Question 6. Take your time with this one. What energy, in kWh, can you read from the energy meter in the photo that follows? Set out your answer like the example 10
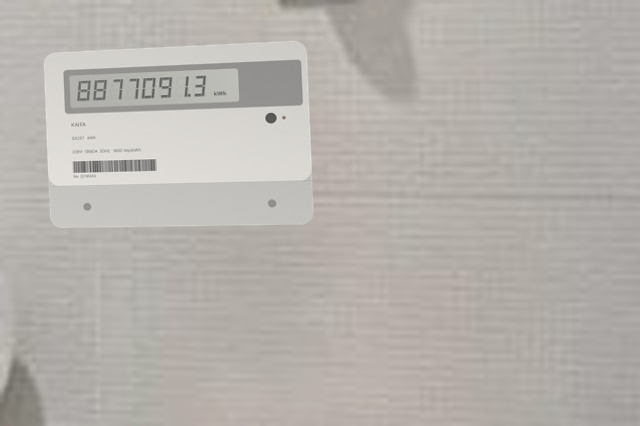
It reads 8877091.3
